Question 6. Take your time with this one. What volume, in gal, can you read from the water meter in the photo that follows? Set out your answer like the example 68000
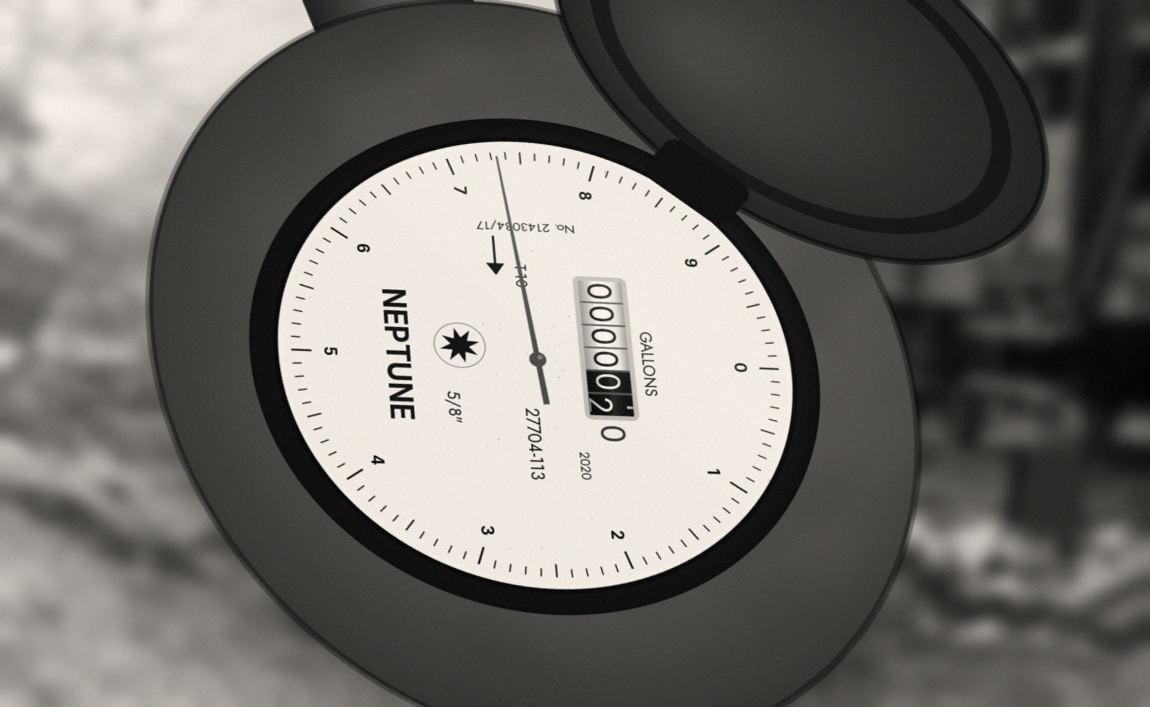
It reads 17.3
